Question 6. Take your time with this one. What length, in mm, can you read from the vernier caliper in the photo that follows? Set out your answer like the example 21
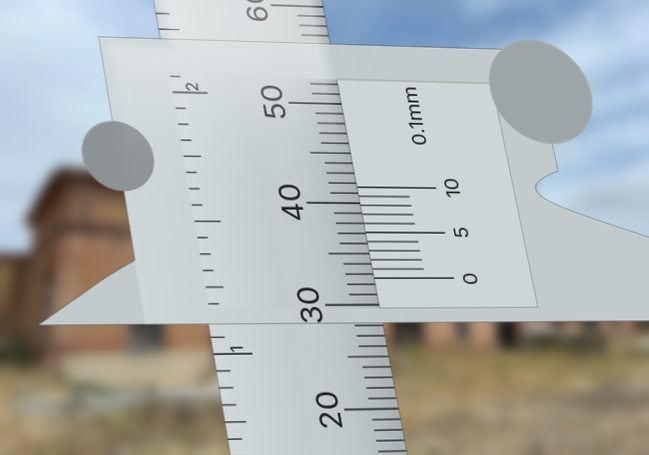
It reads 32.6
